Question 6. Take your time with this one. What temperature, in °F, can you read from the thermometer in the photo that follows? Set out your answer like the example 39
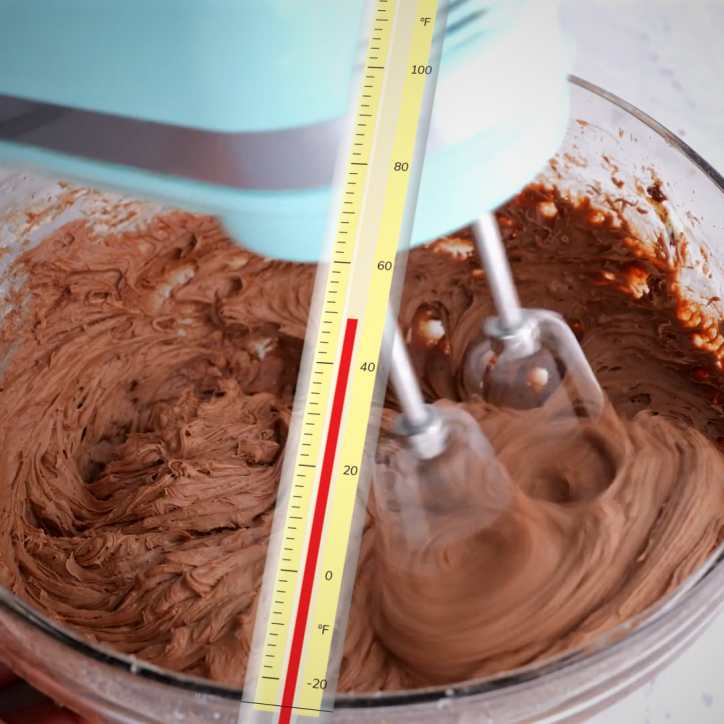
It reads 49
